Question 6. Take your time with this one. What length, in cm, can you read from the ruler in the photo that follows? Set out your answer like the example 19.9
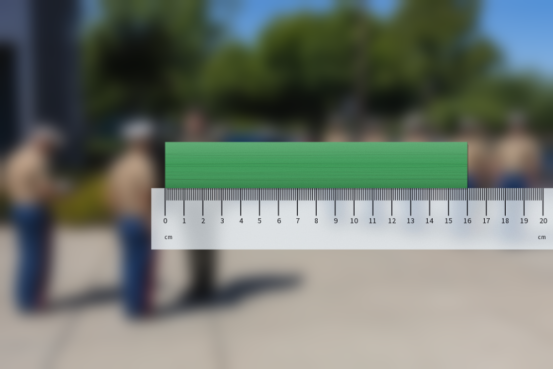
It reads 16
